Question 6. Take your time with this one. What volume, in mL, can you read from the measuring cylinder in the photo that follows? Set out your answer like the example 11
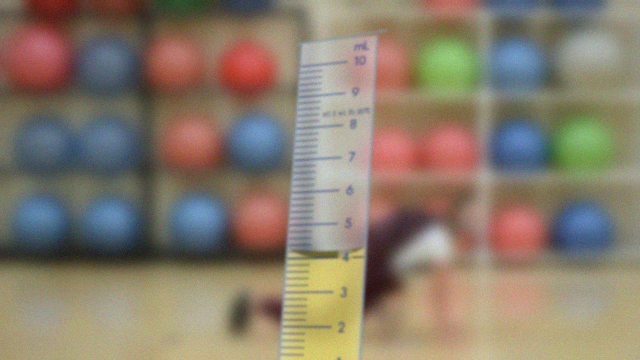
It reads 4
